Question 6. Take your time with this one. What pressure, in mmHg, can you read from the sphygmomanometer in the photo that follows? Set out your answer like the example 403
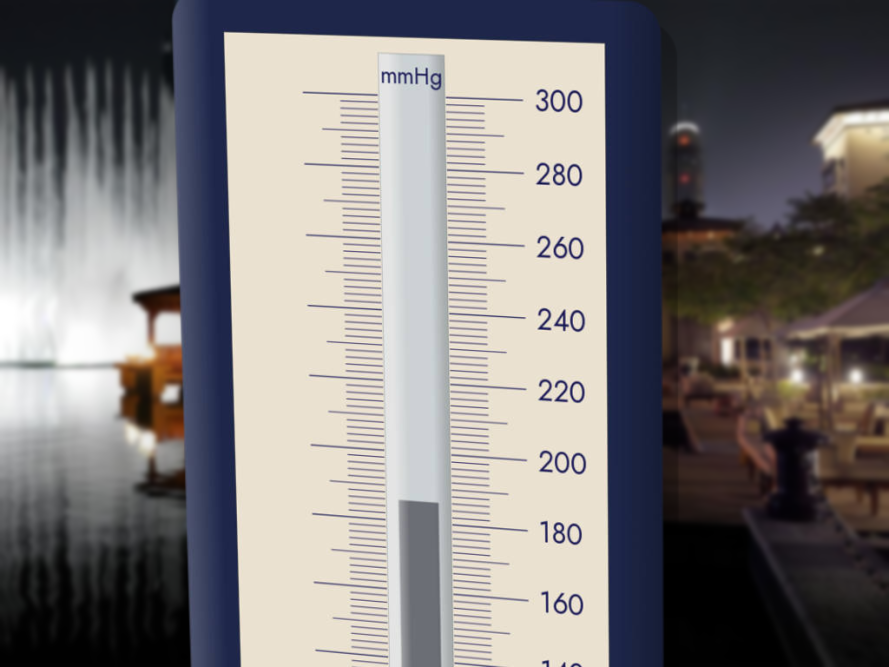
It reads 186
